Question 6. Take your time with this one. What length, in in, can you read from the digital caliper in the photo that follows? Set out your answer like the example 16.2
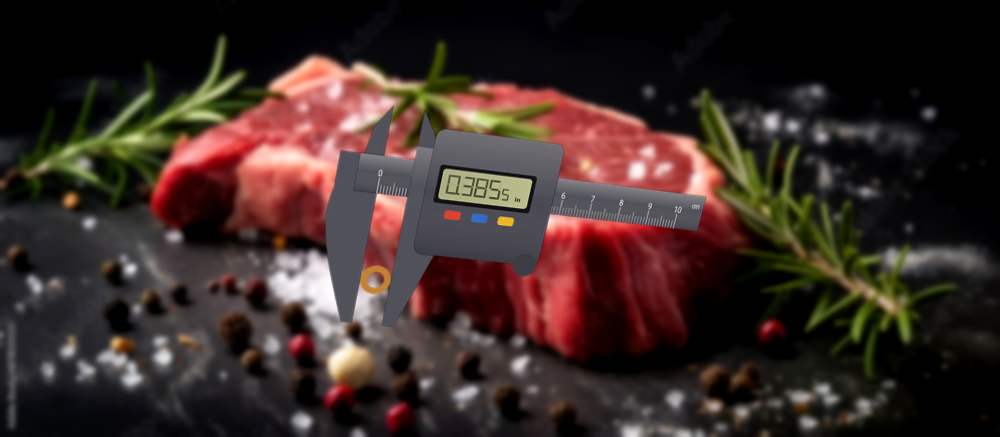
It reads 0.3855
